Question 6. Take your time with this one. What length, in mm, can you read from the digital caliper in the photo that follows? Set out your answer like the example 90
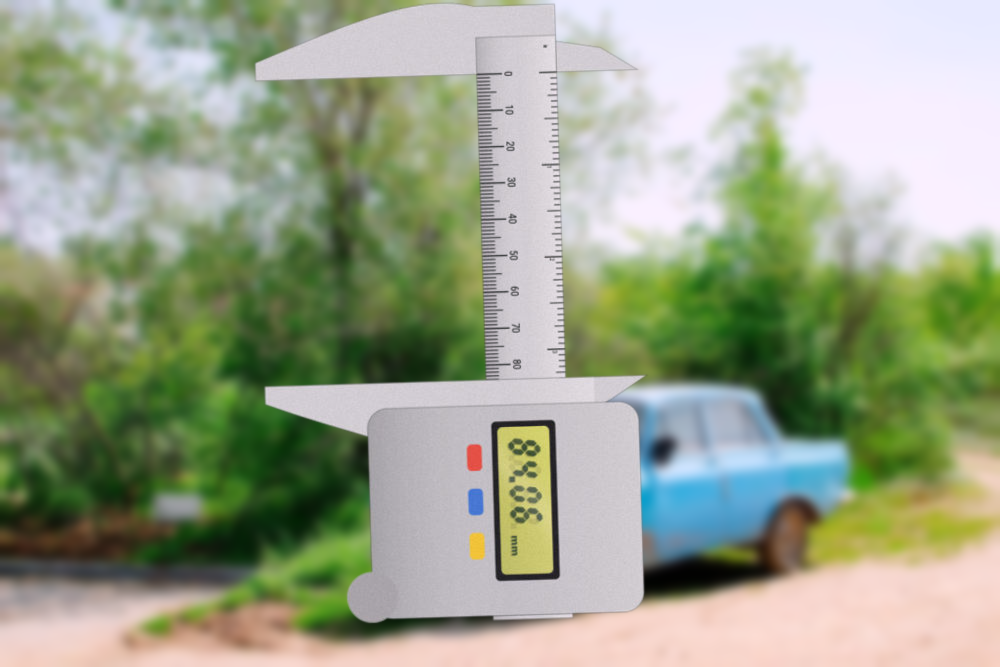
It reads 84.06
